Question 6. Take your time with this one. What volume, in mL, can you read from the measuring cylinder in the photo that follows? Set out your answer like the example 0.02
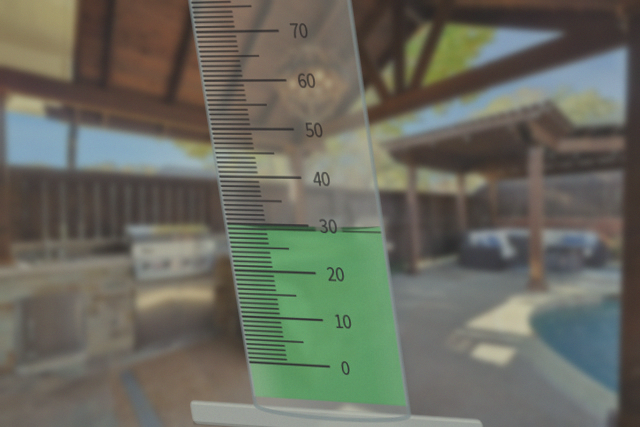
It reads 29
